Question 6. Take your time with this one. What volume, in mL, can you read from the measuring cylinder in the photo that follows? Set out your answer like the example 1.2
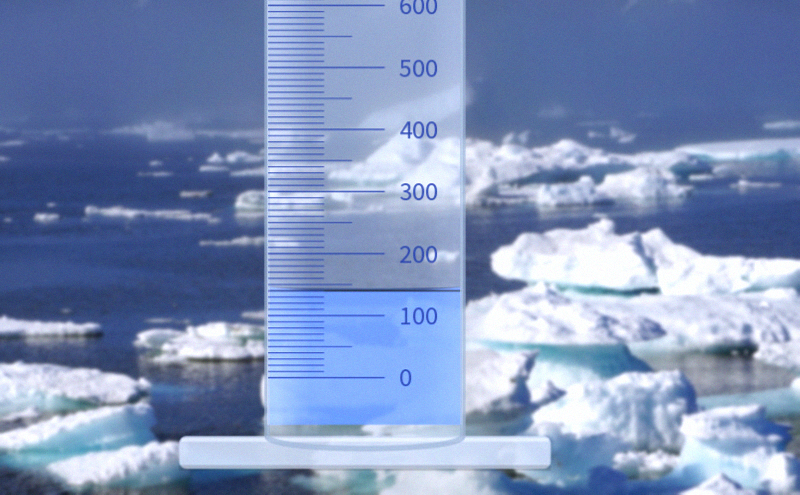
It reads 140
